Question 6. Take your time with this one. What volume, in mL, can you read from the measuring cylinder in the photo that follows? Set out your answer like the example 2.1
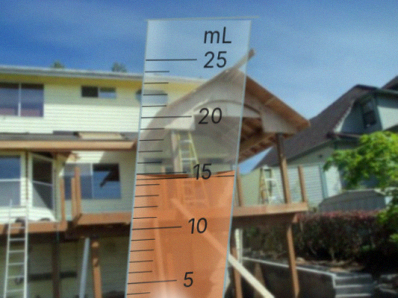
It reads 14.5
